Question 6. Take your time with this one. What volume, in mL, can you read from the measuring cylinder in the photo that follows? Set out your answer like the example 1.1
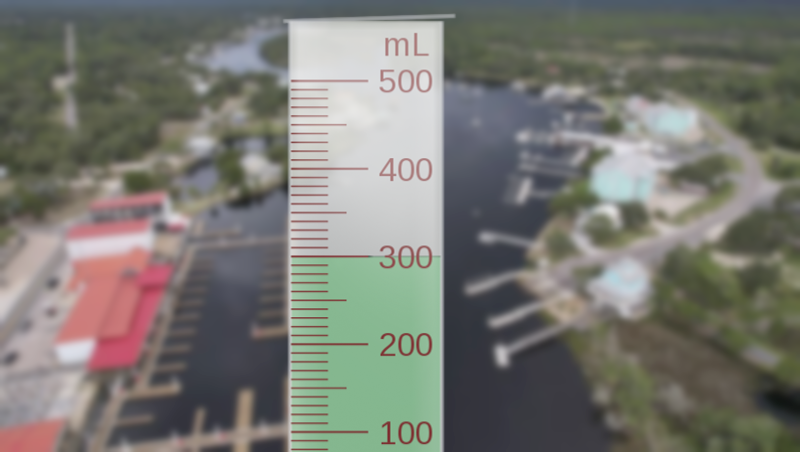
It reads 300
